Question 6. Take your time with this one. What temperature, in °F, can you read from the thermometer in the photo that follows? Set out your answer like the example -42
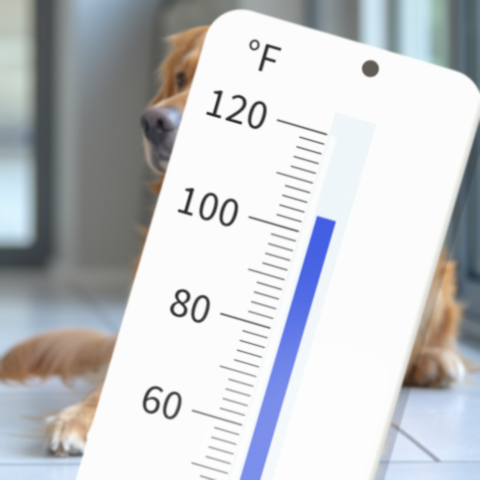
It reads 104
